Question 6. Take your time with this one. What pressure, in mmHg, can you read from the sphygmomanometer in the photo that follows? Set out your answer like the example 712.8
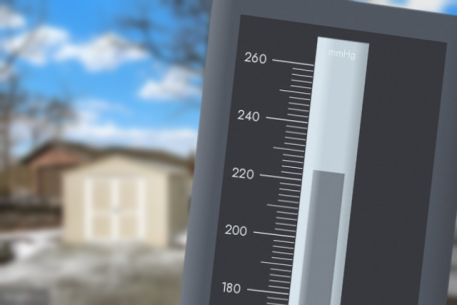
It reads 224
